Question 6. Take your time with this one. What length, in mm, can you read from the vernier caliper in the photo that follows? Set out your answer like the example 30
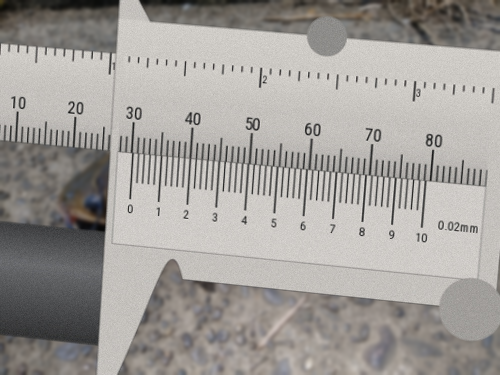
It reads 30.2
